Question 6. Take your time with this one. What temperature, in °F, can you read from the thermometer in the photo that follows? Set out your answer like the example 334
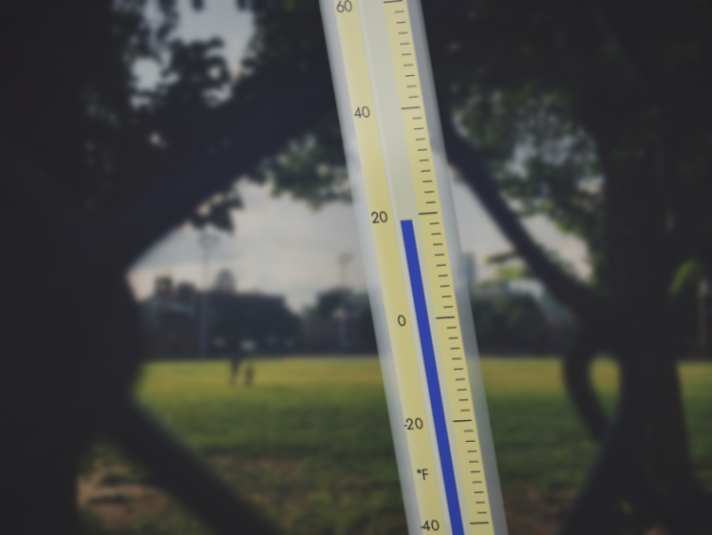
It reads 19
